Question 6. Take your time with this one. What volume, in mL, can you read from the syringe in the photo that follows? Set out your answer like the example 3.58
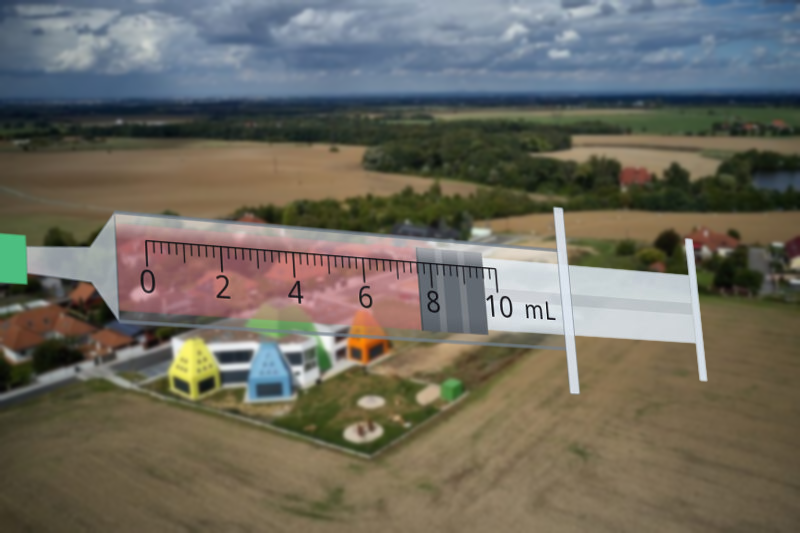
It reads 7.6
